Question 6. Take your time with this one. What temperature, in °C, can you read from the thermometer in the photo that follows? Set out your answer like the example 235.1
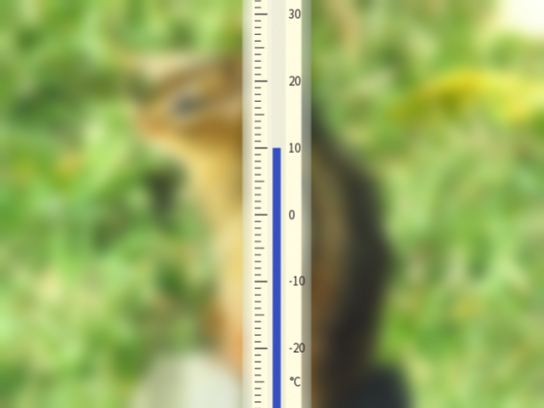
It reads 10
